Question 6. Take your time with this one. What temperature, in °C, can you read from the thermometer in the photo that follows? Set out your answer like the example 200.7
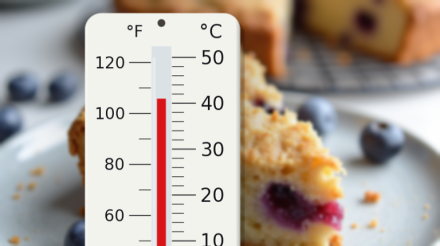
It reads 41
